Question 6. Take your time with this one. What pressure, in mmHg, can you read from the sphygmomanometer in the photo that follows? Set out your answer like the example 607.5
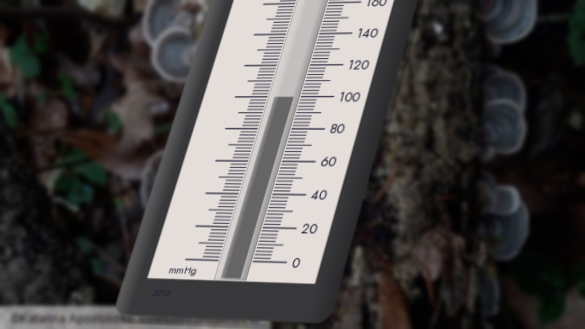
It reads 100
